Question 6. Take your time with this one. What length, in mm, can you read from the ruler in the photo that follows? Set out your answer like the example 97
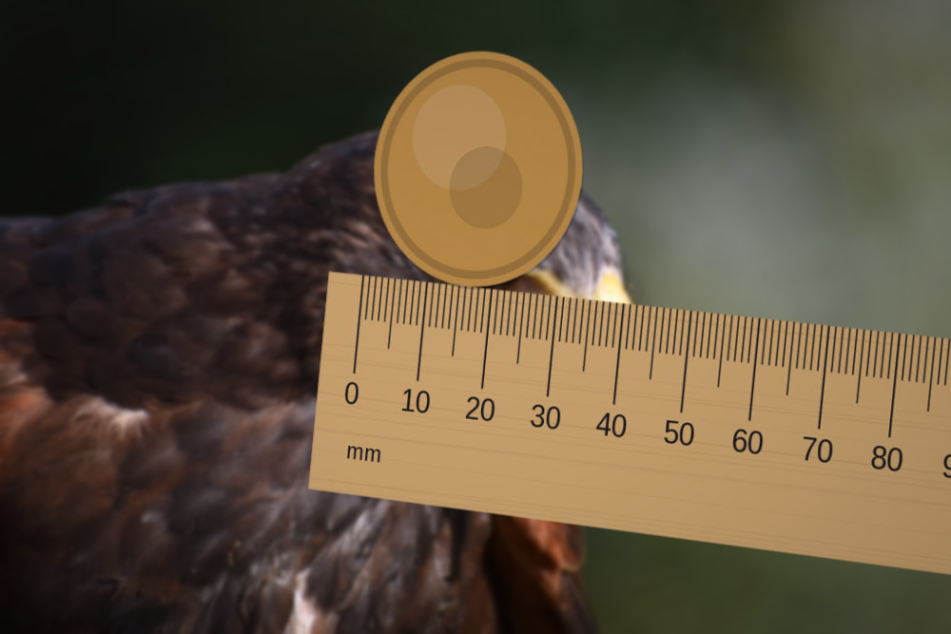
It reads 32
